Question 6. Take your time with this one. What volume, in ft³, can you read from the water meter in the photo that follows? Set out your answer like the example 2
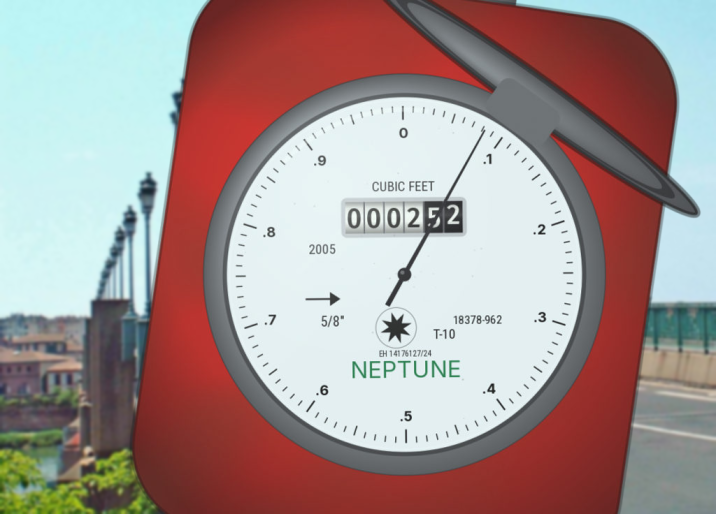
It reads 252.08
